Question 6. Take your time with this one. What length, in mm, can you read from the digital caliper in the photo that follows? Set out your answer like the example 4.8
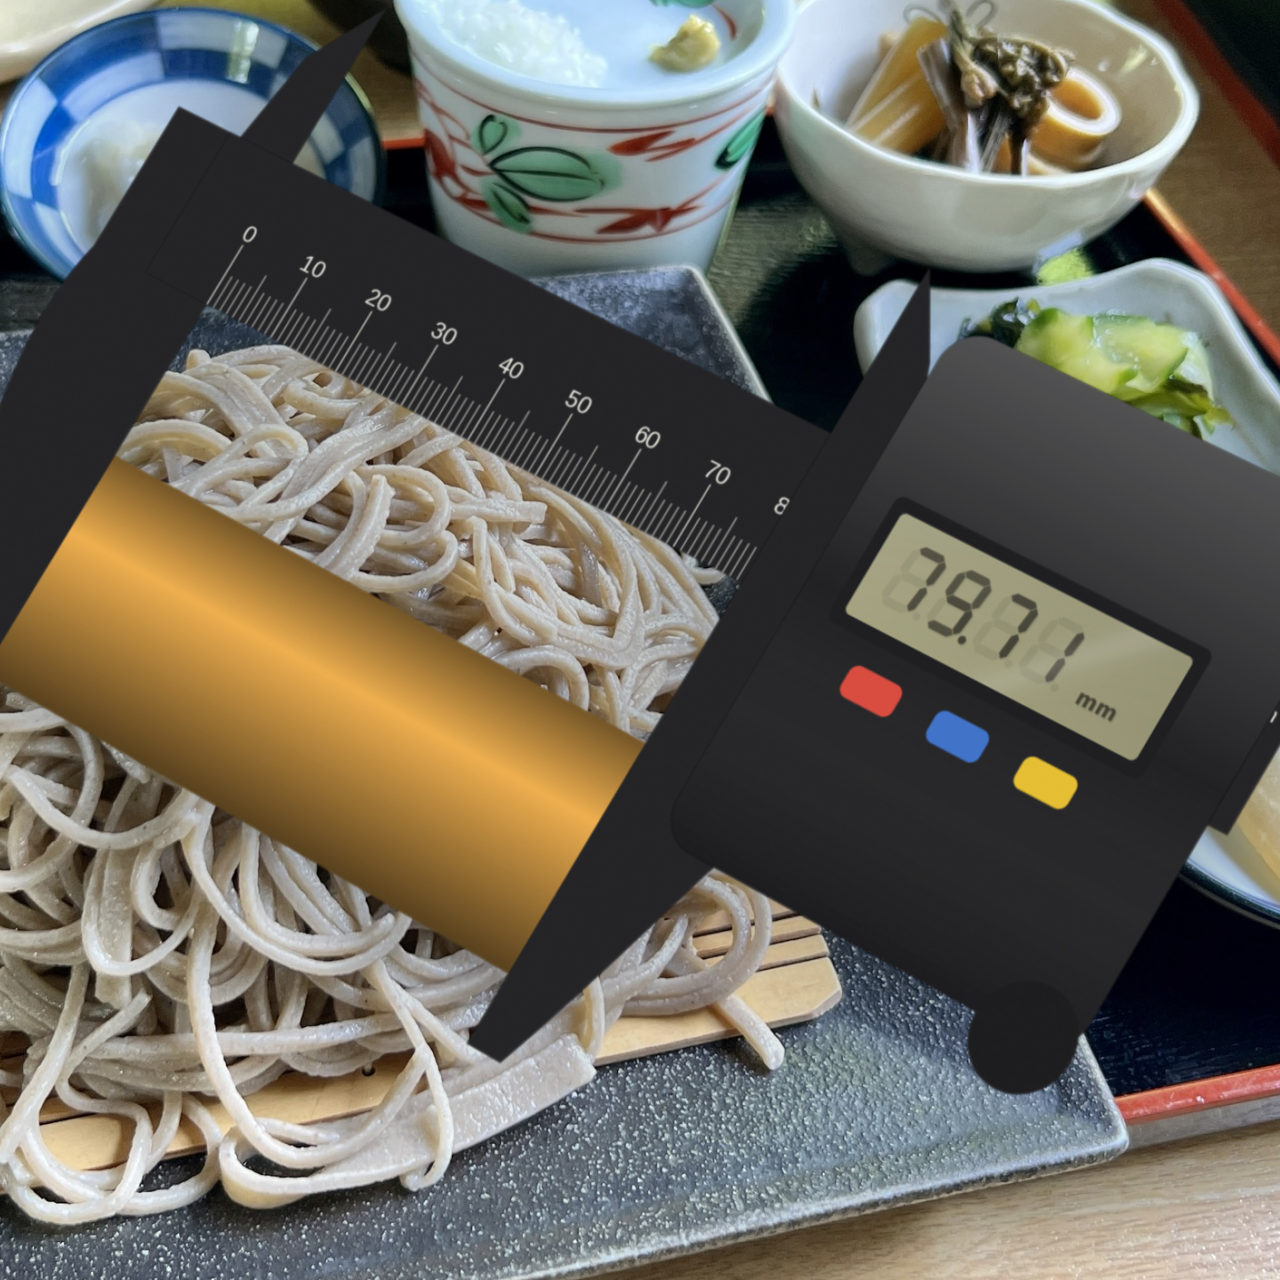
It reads 79.71
